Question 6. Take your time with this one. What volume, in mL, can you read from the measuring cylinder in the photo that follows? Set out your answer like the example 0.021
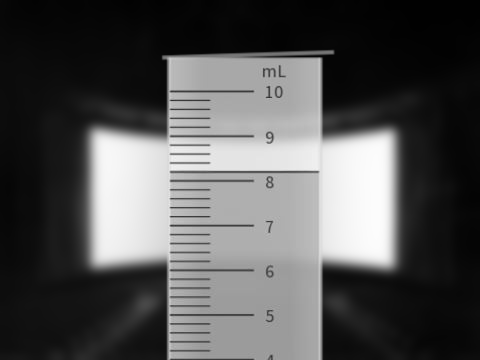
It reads 8.2
